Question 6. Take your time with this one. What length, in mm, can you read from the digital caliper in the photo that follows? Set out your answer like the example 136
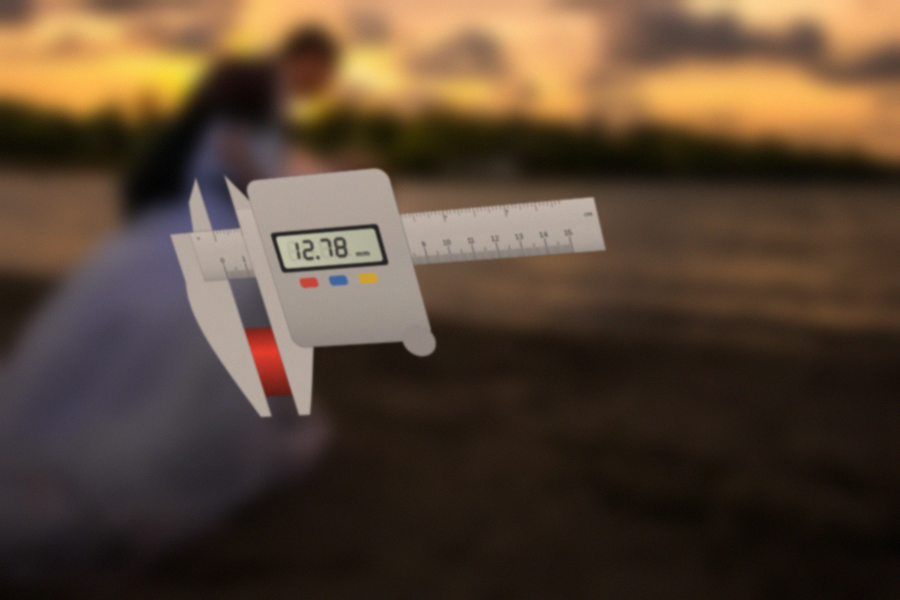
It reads 12.78
